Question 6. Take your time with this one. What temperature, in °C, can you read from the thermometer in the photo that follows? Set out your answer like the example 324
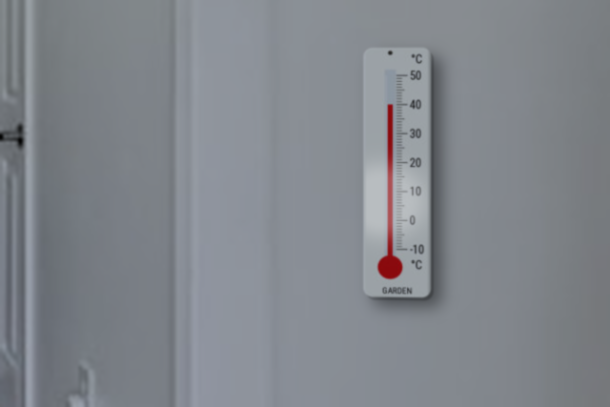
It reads 40
